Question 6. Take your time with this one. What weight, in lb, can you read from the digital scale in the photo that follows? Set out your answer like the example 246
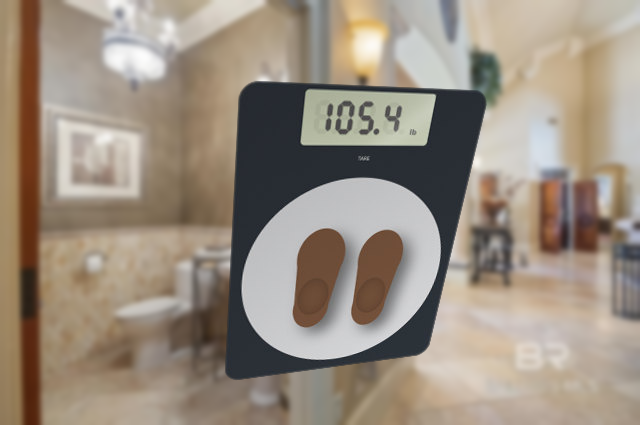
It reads 105.4
